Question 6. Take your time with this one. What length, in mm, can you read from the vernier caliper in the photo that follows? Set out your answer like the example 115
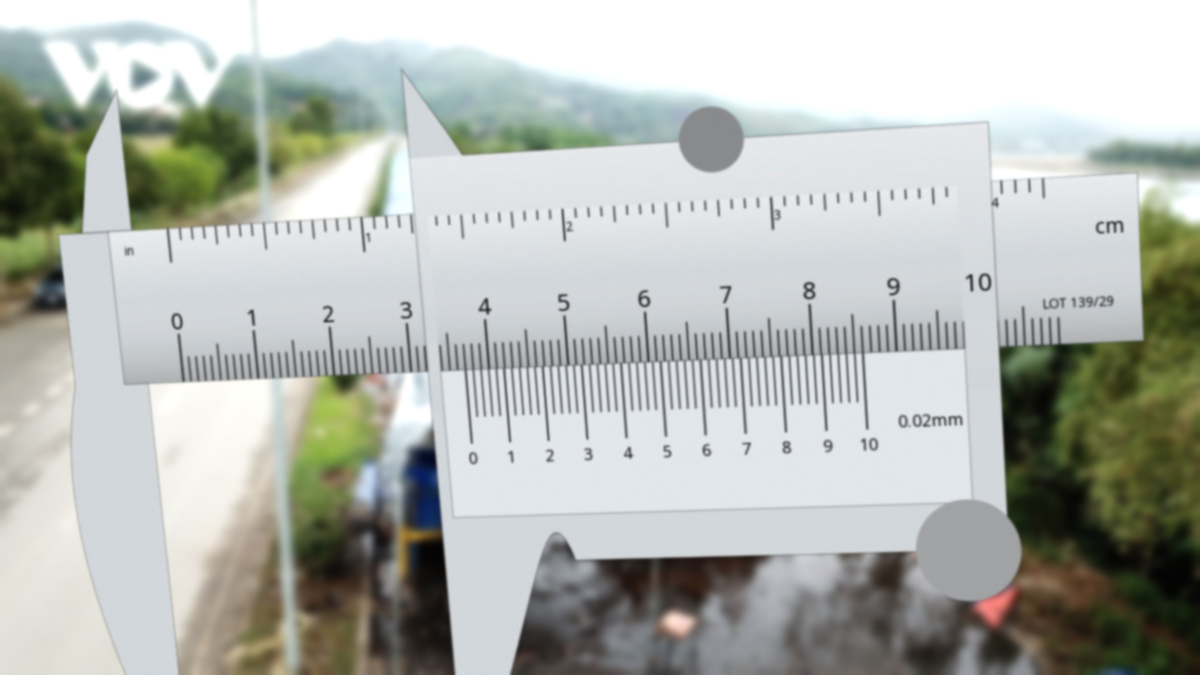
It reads 37.0
